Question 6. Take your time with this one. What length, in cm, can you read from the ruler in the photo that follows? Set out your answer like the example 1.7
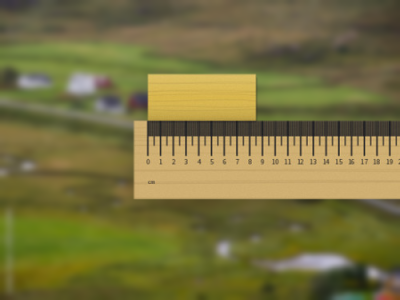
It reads 8.5
